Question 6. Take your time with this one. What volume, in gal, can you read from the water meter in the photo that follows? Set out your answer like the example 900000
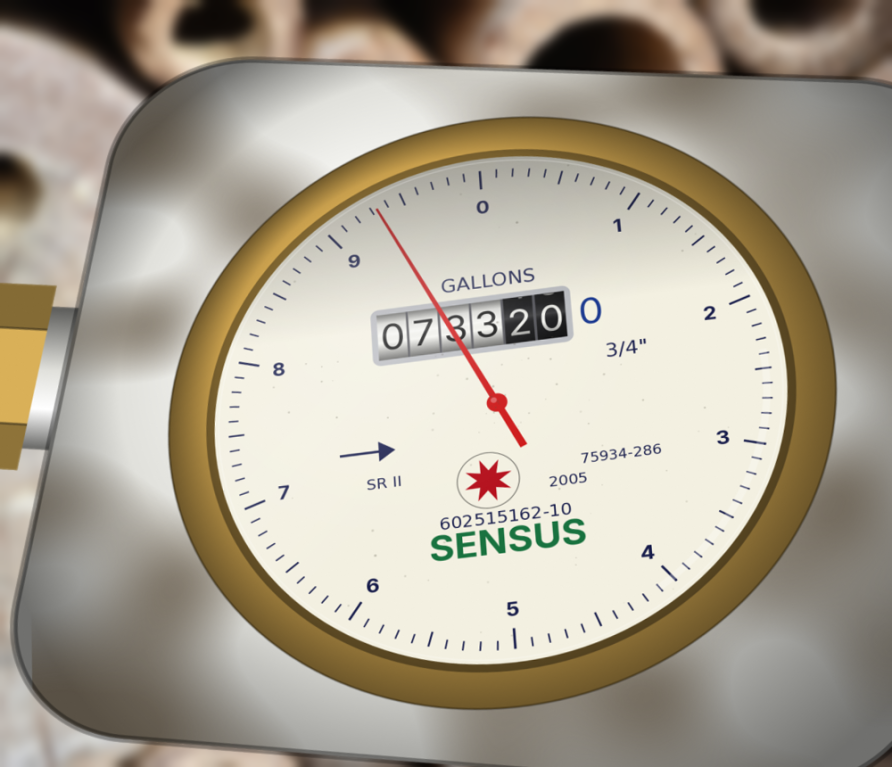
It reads 733199.3
